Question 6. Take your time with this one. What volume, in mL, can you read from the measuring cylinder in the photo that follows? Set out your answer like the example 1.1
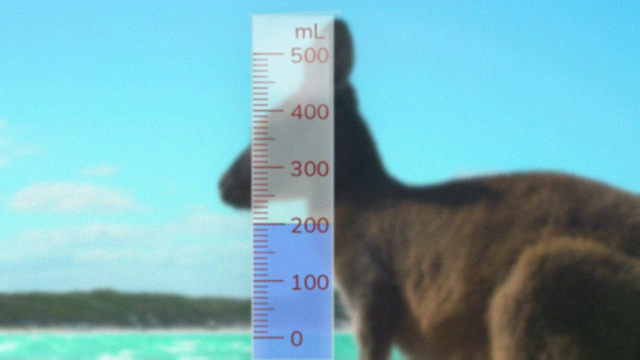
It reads 200
